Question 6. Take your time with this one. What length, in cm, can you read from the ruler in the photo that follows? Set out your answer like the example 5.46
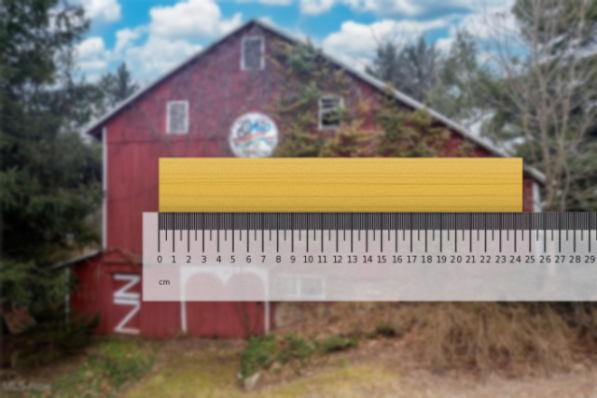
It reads 24.5
